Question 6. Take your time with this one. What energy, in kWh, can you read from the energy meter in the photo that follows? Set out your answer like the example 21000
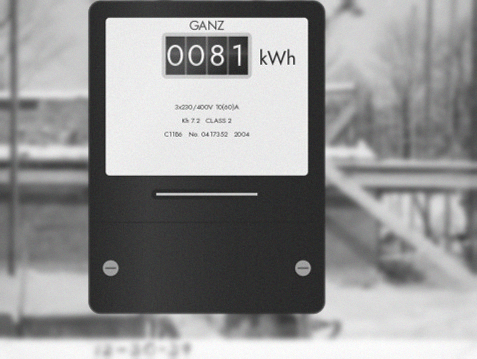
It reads 81
